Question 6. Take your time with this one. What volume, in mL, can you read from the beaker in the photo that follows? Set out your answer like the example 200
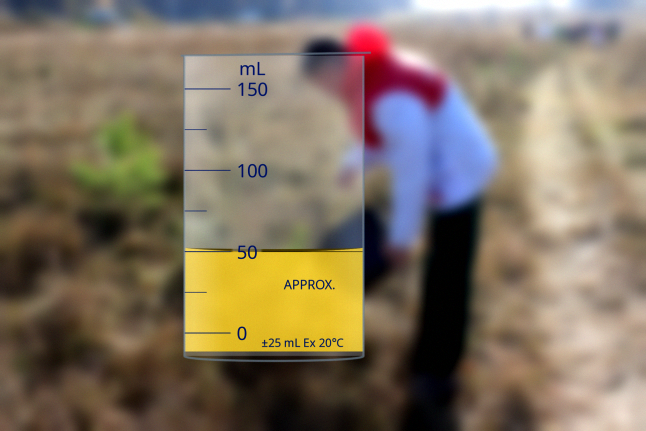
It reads 50
